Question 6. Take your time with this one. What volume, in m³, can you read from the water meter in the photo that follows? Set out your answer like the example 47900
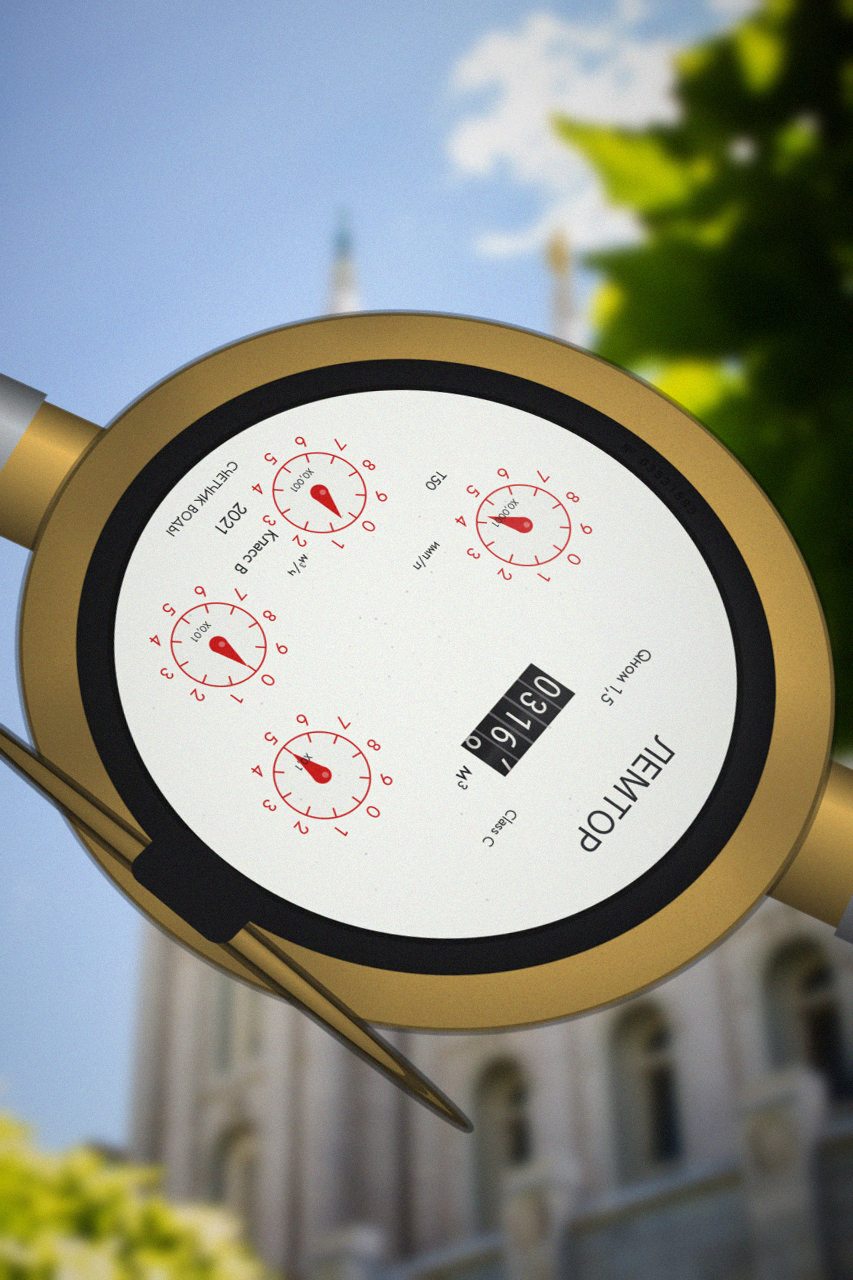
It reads 3167.5004
